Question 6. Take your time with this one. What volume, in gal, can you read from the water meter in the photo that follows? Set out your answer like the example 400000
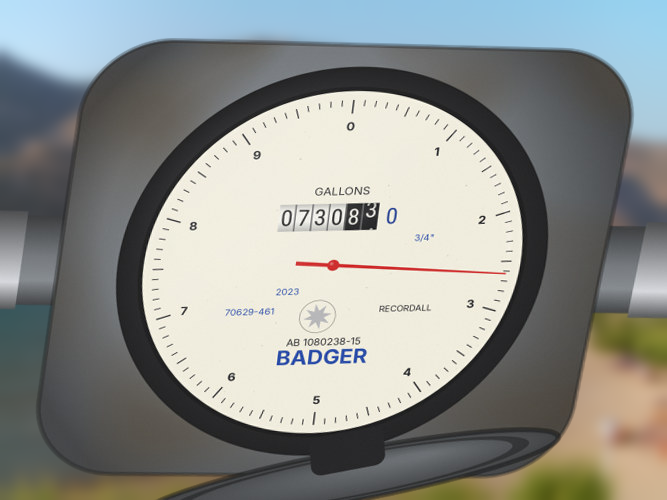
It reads 730832.6
